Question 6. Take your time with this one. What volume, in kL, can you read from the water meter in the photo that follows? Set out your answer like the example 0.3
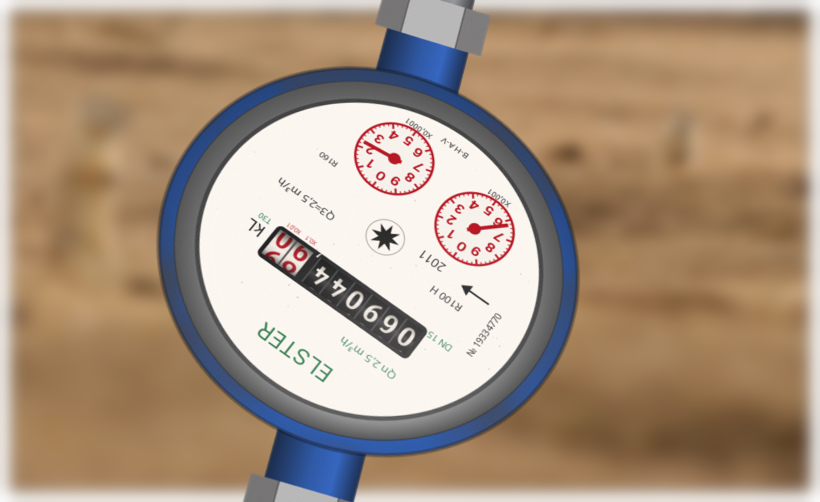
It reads 69044.8962
